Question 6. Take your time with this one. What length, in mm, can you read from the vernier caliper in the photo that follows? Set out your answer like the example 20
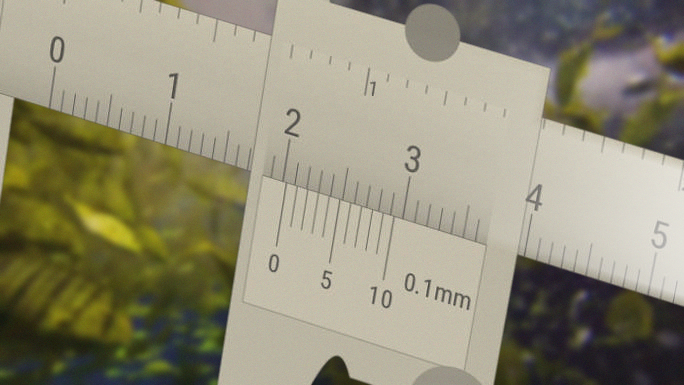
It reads 20.3
